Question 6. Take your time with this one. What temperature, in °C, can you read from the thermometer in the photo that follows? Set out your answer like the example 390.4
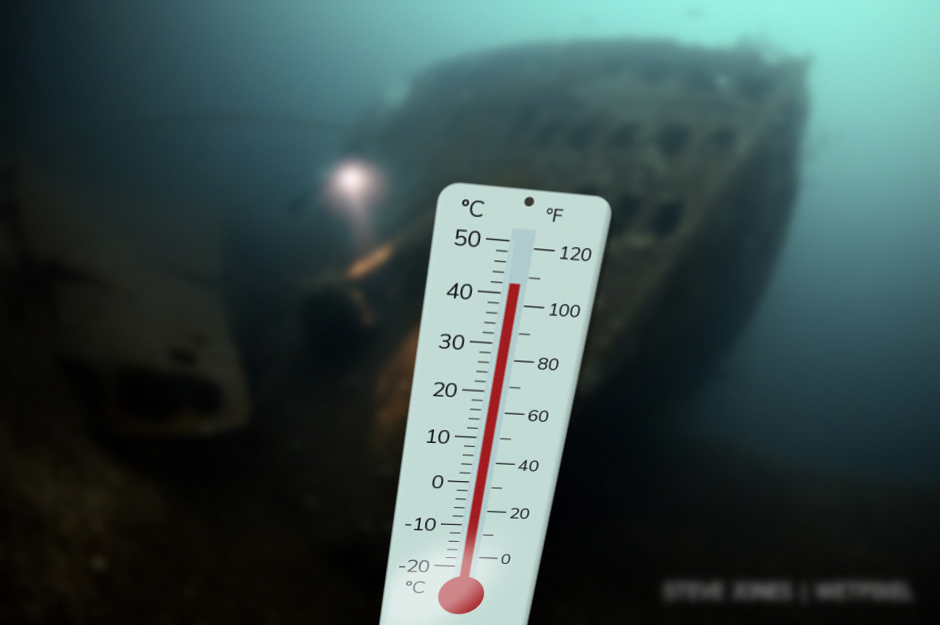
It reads 42
